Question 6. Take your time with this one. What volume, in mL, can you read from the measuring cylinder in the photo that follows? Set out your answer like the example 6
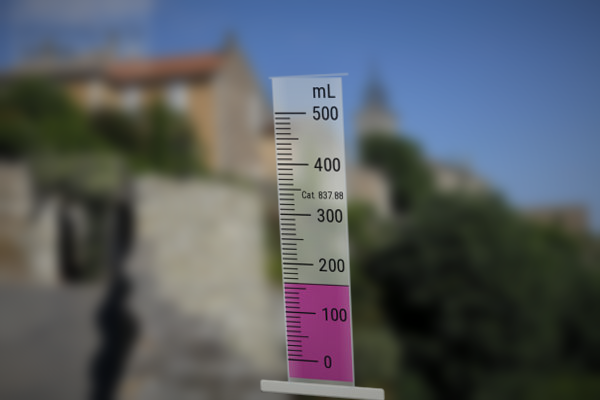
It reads 160
